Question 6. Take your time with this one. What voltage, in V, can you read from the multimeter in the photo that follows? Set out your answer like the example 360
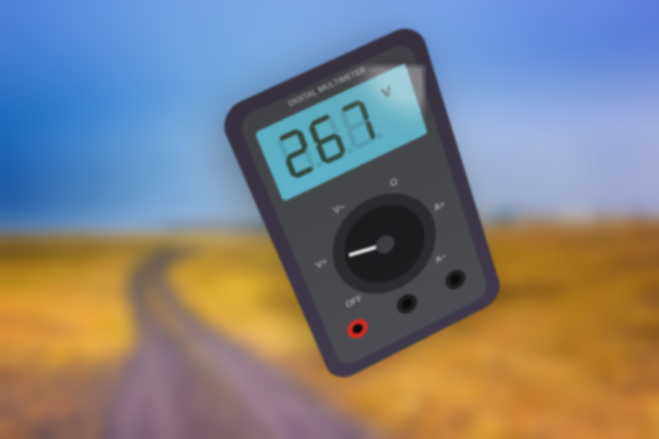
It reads 267
